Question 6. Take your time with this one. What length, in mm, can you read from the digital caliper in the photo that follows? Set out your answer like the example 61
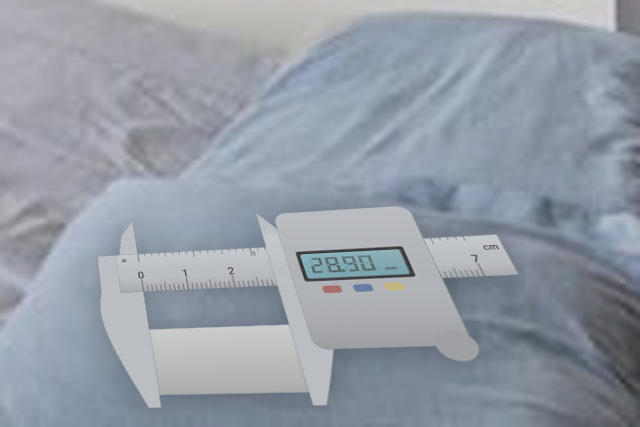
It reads 28.90
